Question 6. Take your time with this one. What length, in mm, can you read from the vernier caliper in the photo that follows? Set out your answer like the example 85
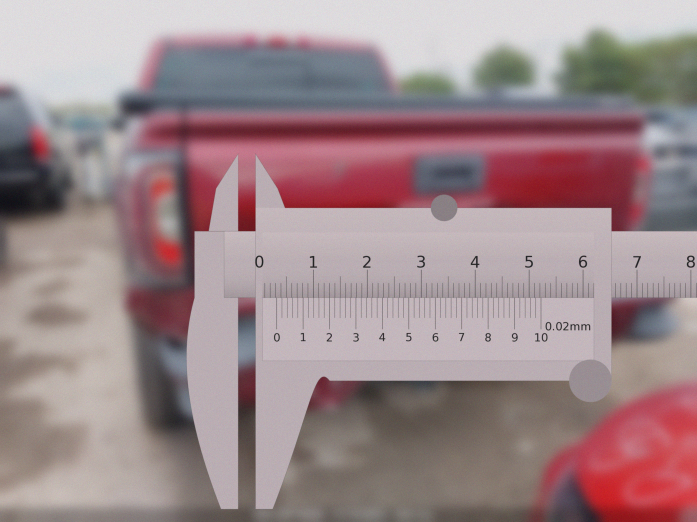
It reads 3.2
